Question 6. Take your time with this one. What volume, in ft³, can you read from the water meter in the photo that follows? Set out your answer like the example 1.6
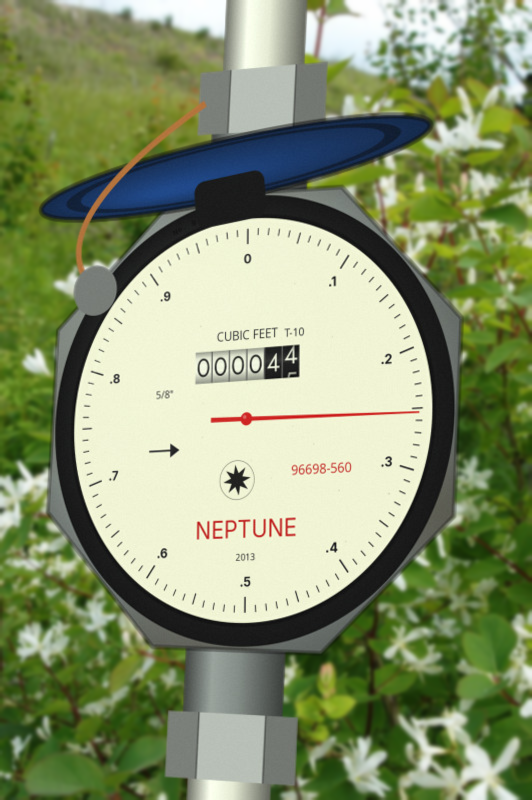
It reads 44.25
